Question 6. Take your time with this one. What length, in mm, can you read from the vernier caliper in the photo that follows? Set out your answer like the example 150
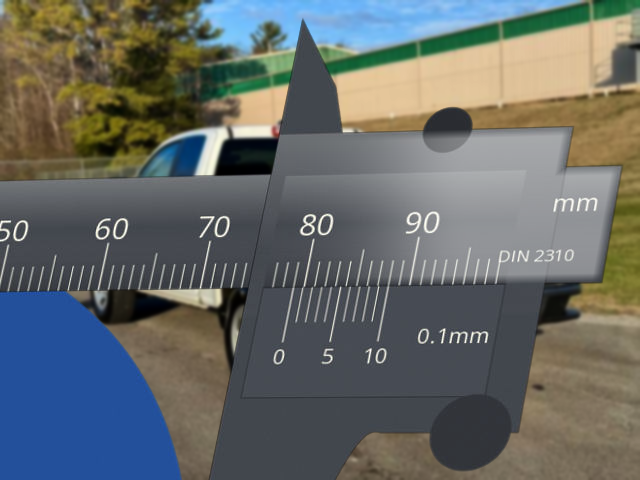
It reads 79.0
